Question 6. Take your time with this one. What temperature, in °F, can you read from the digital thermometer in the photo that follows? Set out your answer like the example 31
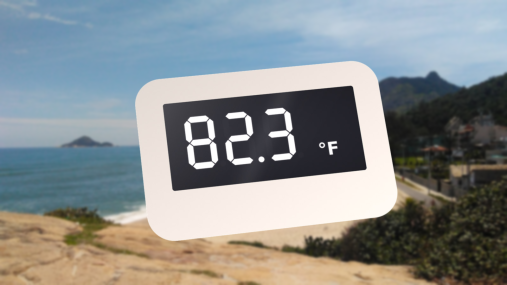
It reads 82.3
